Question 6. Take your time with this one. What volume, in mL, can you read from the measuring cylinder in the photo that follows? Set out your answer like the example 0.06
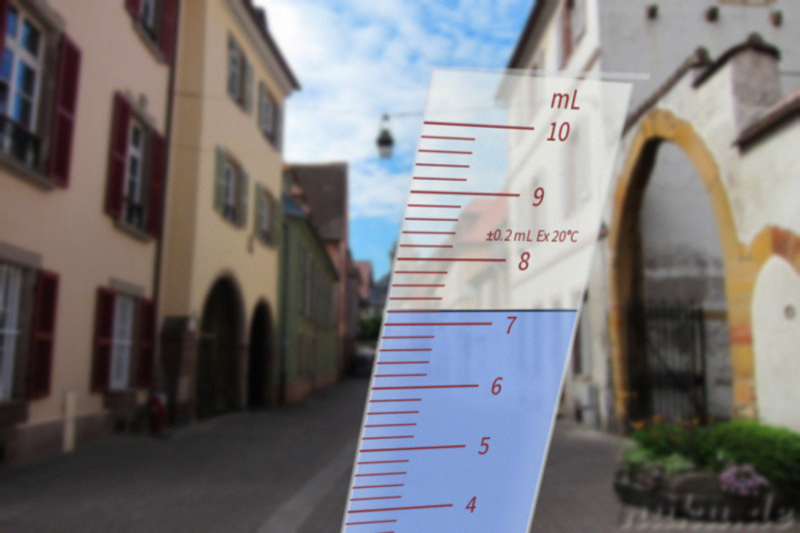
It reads 7.2
